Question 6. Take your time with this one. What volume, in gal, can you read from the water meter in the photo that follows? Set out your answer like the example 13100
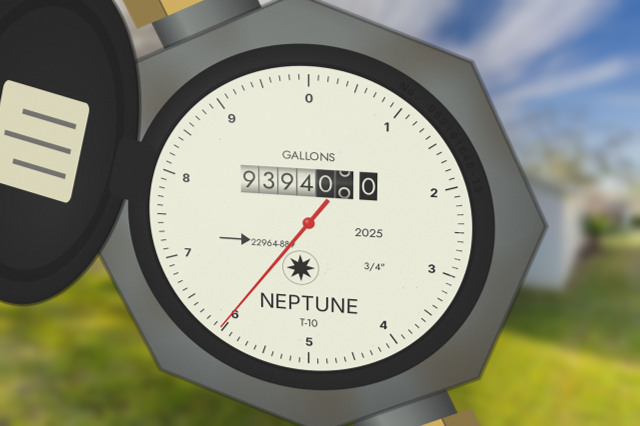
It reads 9394086.0
